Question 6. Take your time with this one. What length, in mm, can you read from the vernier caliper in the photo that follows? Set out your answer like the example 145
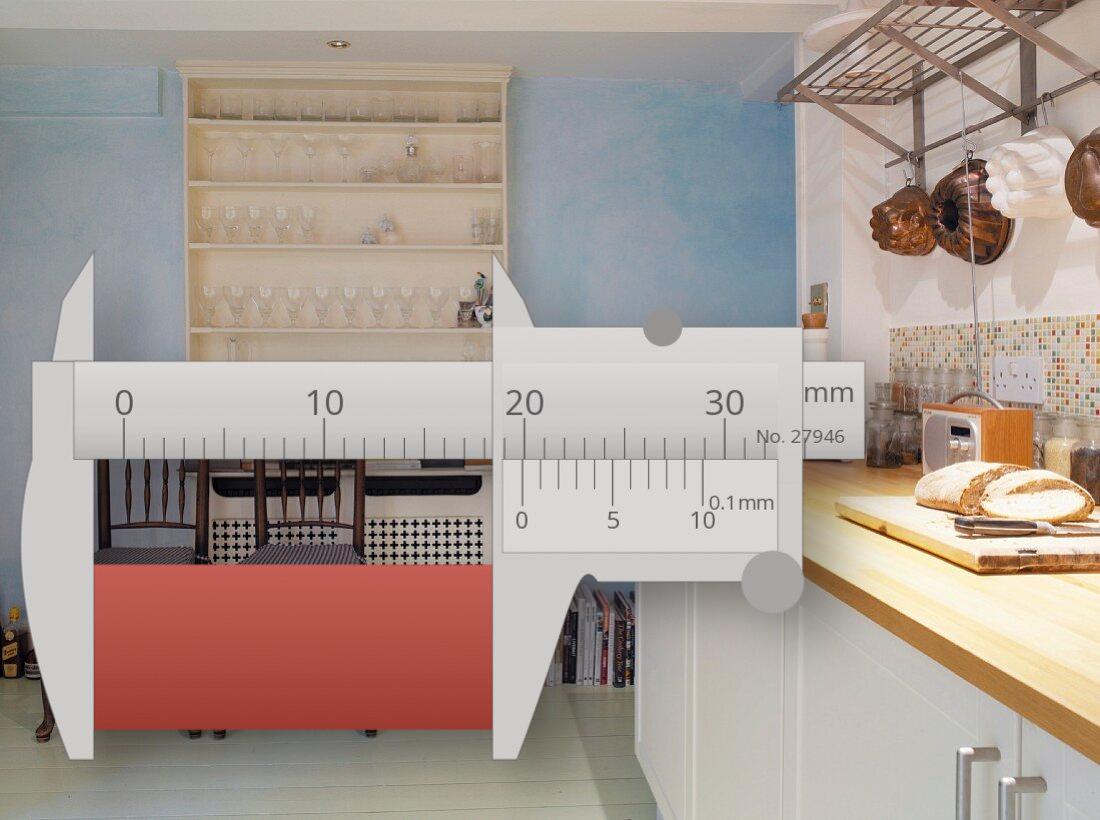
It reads 19.9
